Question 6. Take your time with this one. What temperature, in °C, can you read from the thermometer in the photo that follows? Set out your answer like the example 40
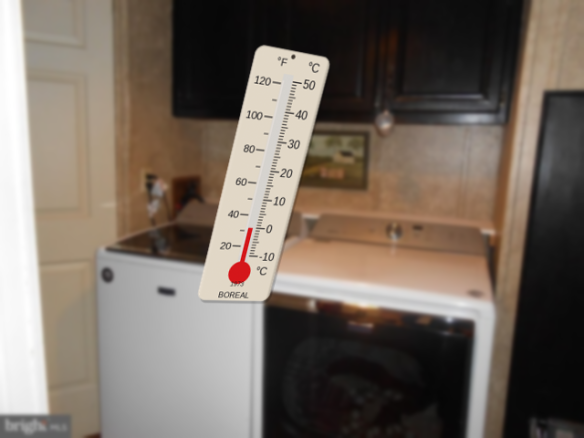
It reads 0
